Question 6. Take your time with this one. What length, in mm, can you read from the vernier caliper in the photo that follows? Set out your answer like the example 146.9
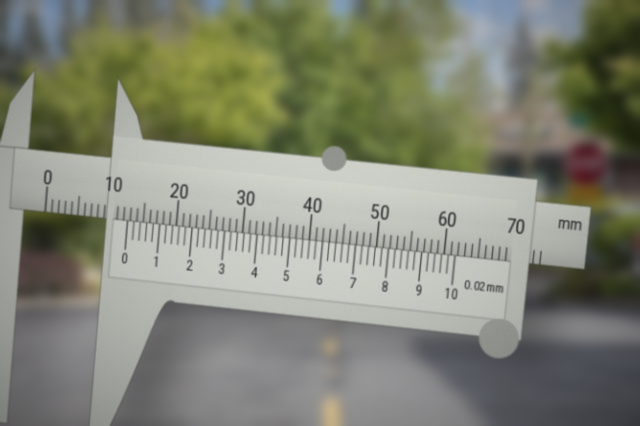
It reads 12.6
